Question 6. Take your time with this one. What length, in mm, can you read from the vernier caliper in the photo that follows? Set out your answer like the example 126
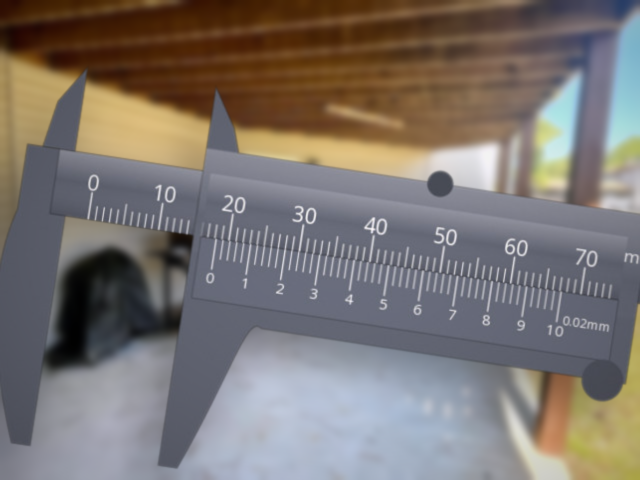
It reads 18.2
